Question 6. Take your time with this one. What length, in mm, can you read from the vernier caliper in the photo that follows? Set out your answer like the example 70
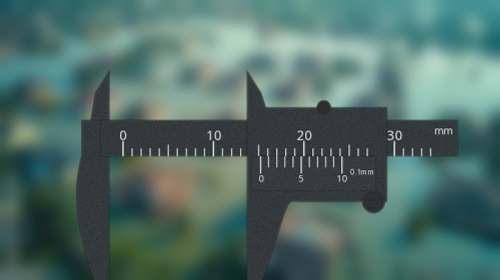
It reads 15.2
